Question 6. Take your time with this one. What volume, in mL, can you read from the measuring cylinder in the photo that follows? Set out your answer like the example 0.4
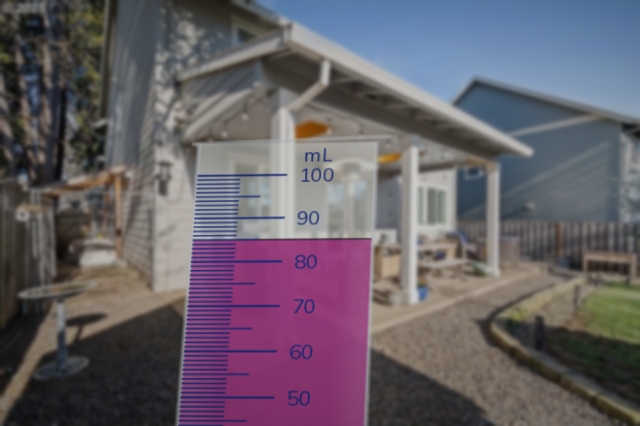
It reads 85
